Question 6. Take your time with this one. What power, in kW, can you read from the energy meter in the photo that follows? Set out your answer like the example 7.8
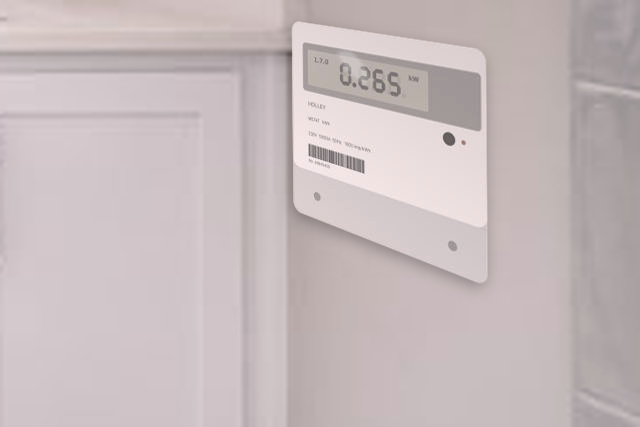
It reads 0.265
